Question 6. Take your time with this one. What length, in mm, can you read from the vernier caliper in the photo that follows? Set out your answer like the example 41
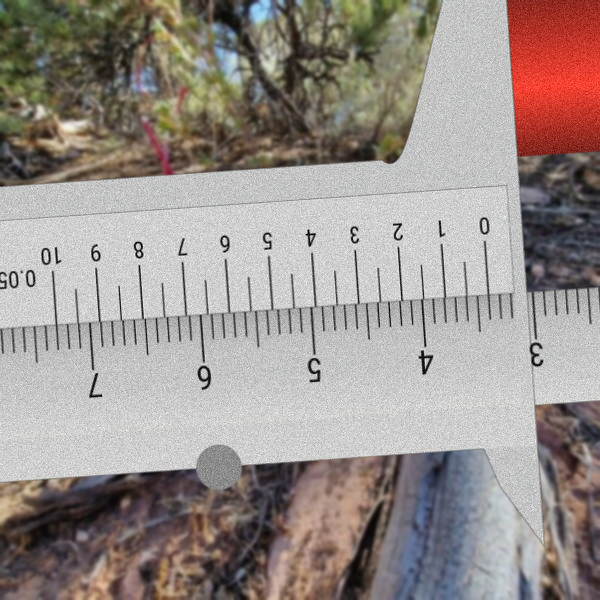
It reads 34.0
